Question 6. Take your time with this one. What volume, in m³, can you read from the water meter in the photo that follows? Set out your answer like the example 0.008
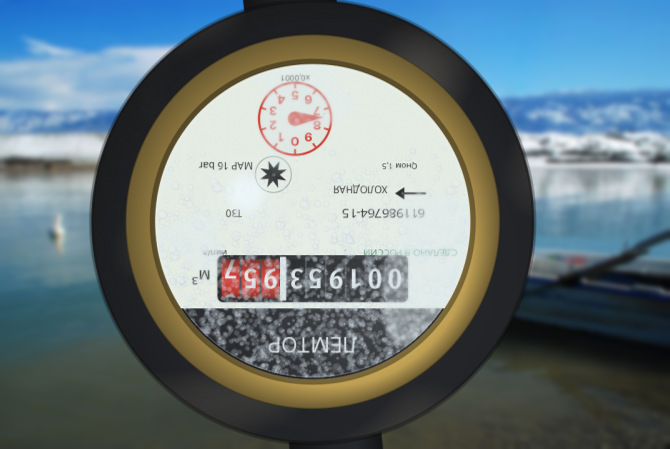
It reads 1953.9567
